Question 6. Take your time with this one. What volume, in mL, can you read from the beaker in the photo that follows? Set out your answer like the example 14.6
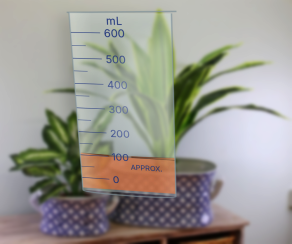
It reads 100
